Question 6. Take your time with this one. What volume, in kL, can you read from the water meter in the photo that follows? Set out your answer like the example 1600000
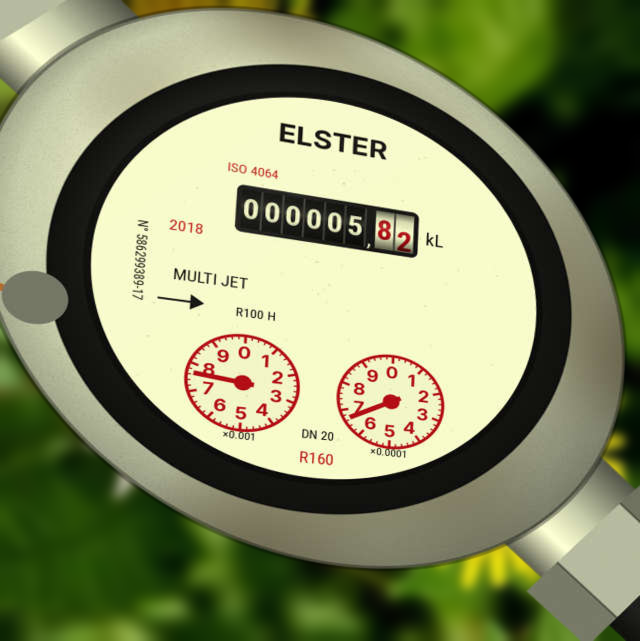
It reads 5.8176
